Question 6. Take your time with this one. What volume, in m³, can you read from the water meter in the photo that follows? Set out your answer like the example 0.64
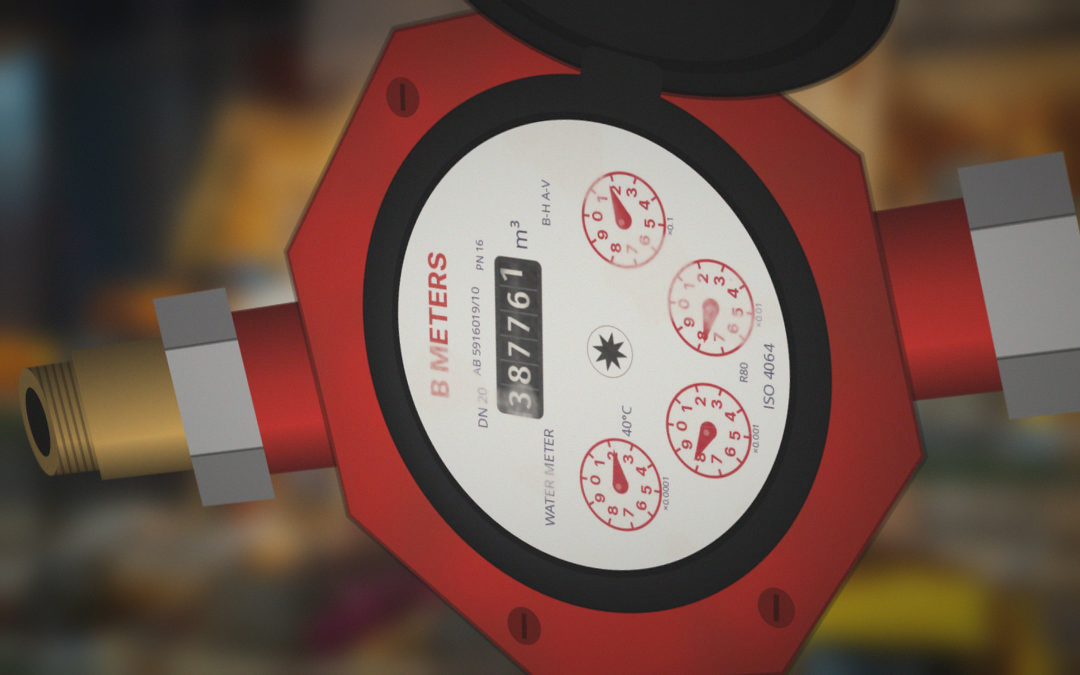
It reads 387761.1782
